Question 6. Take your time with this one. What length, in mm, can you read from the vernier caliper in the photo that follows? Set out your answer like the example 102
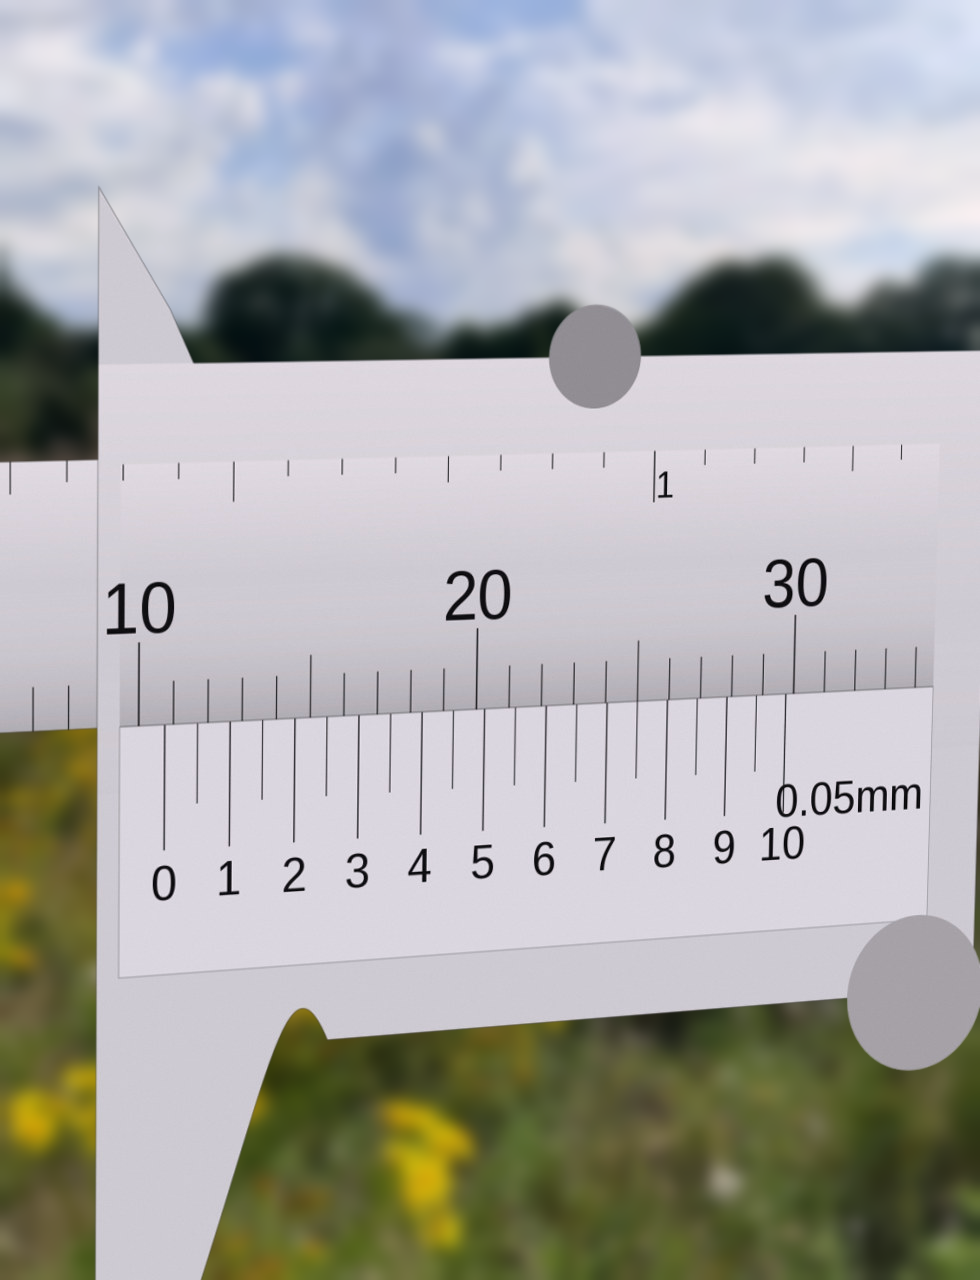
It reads 10.75
